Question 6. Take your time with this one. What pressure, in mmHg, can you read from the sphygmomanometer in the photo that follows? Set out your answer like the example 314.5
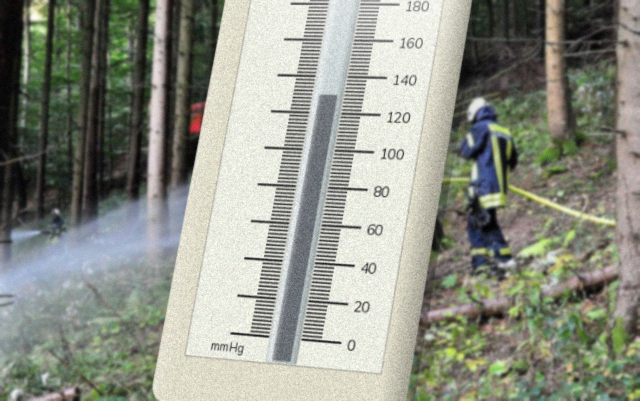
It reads 130
